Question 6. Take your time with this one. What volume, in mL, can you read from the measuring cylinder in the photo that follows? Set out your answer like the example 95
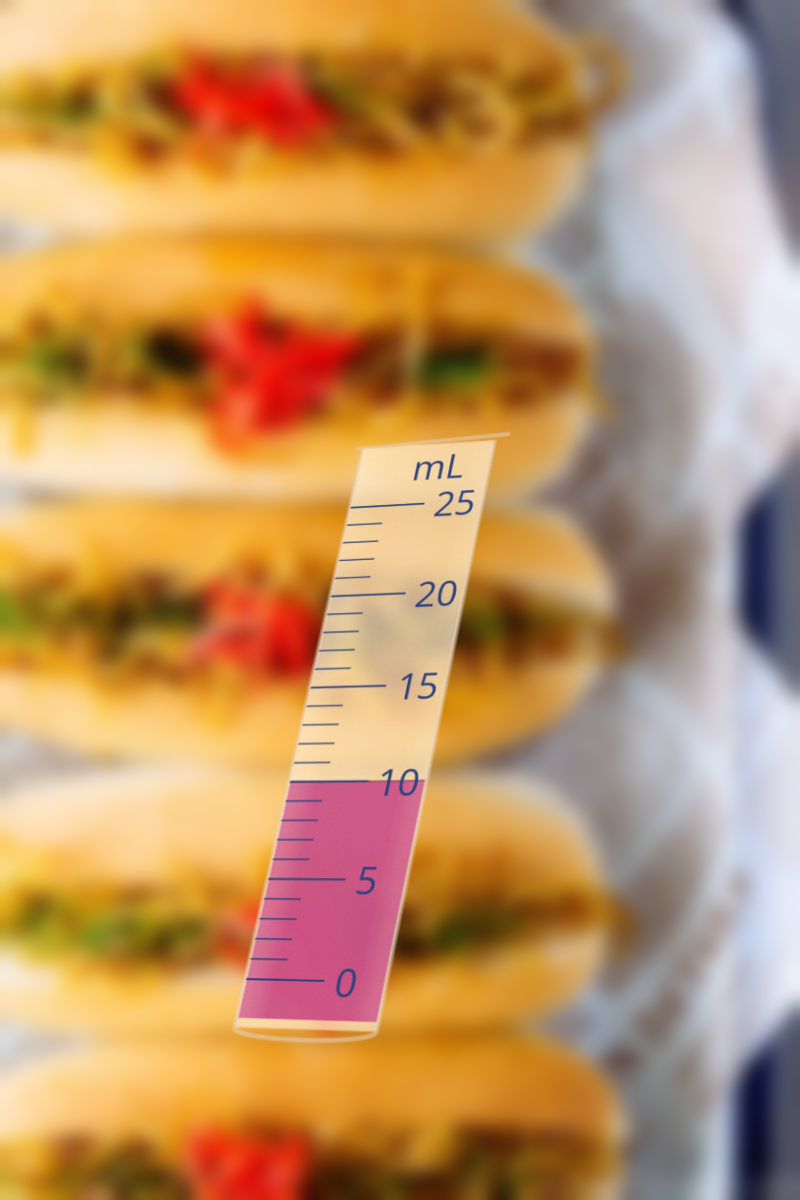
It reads 10
